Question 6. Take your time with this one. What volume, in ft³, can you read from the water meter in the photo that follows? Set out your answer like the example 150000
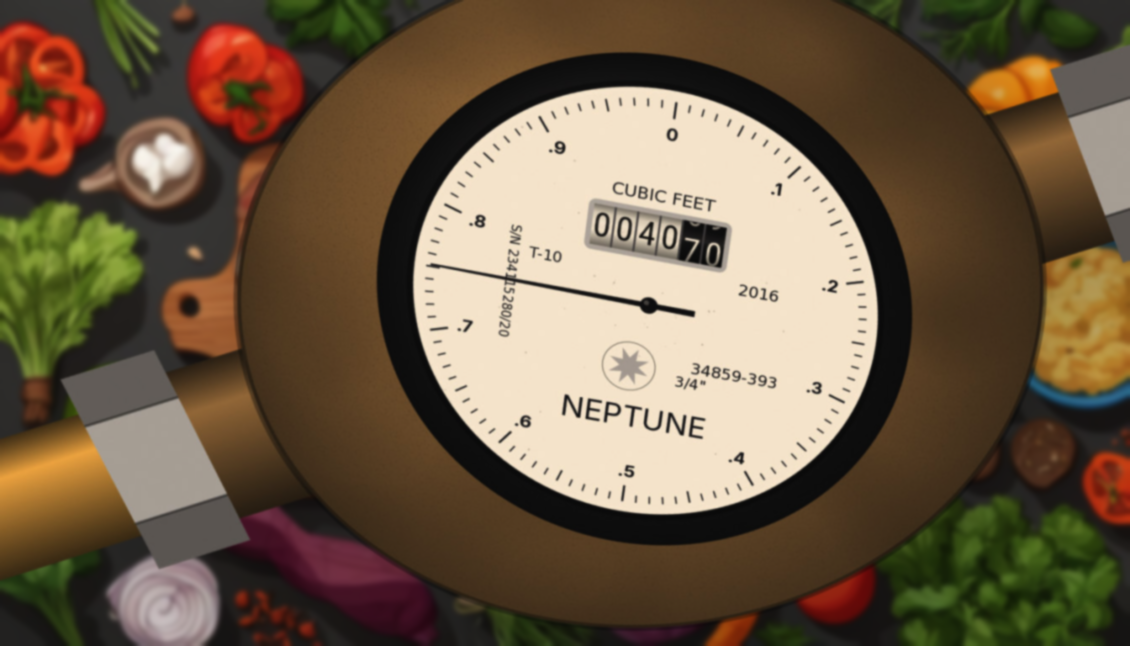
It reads 4069.75
